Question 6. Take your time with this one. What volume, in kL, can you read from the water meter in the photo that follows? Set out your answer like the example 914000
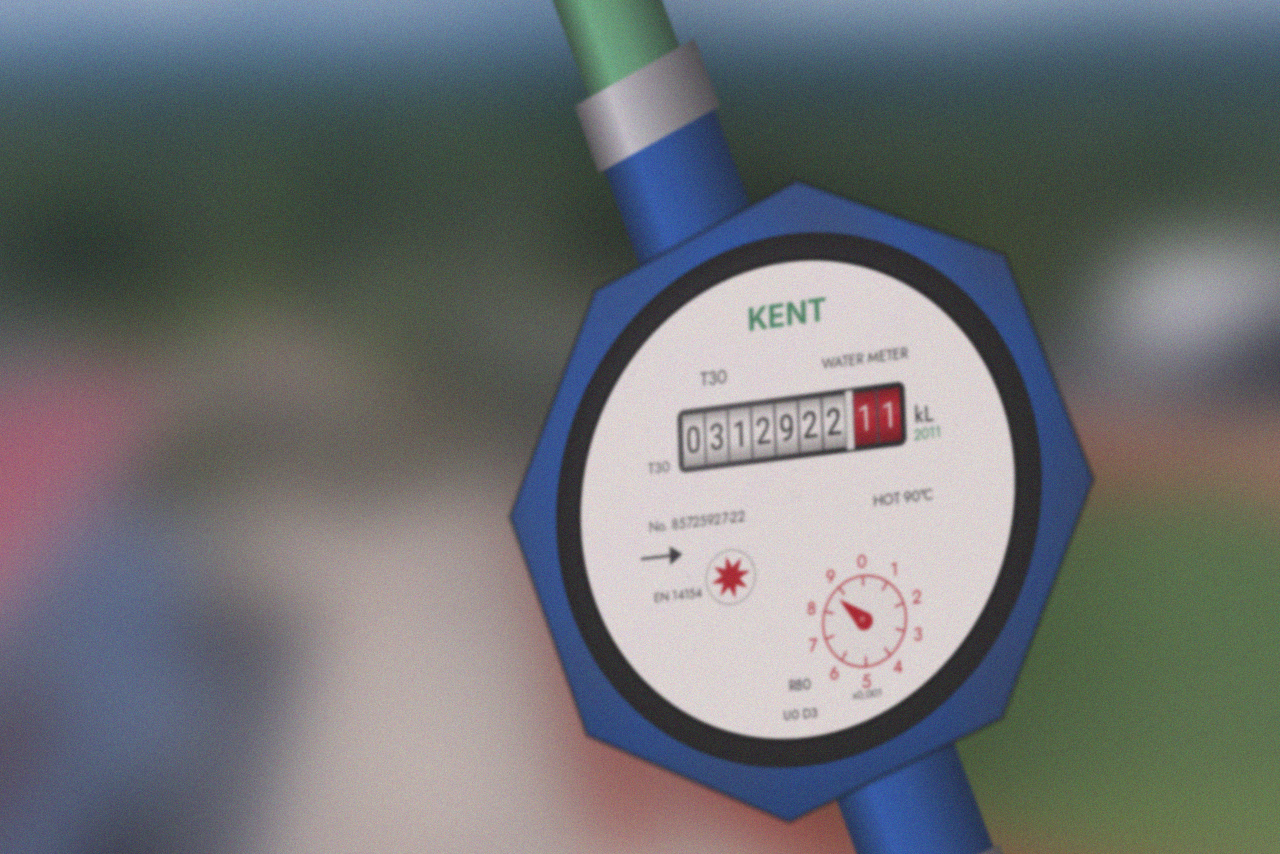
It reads 312922.118
